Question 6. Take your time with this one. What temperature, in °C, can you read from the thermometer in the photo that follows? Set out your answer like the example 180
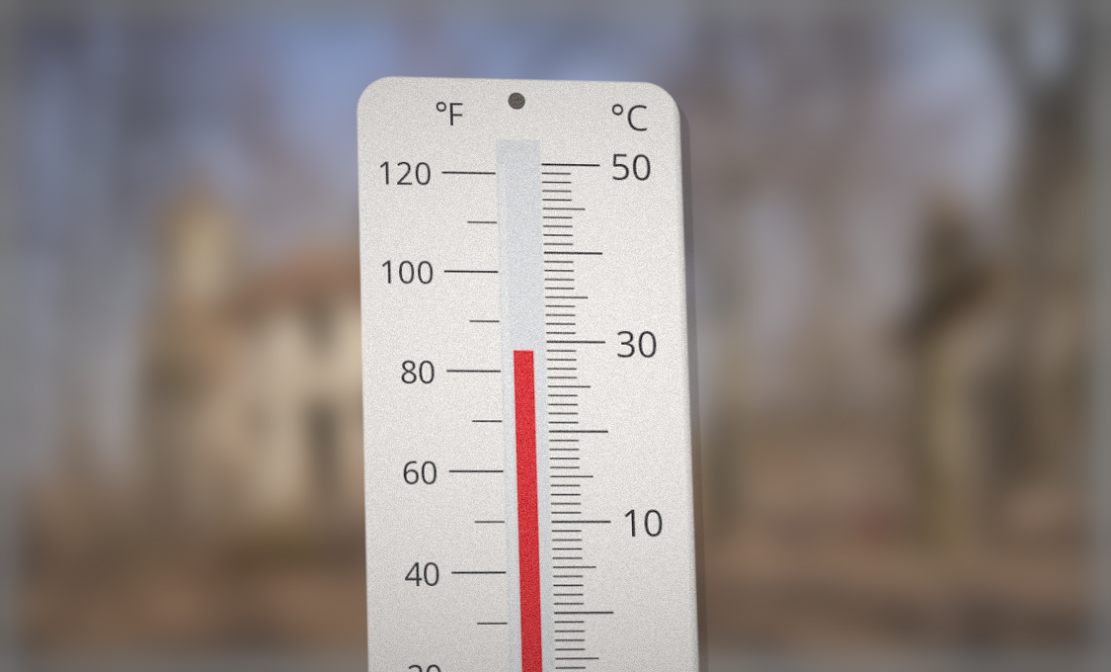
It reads 29
